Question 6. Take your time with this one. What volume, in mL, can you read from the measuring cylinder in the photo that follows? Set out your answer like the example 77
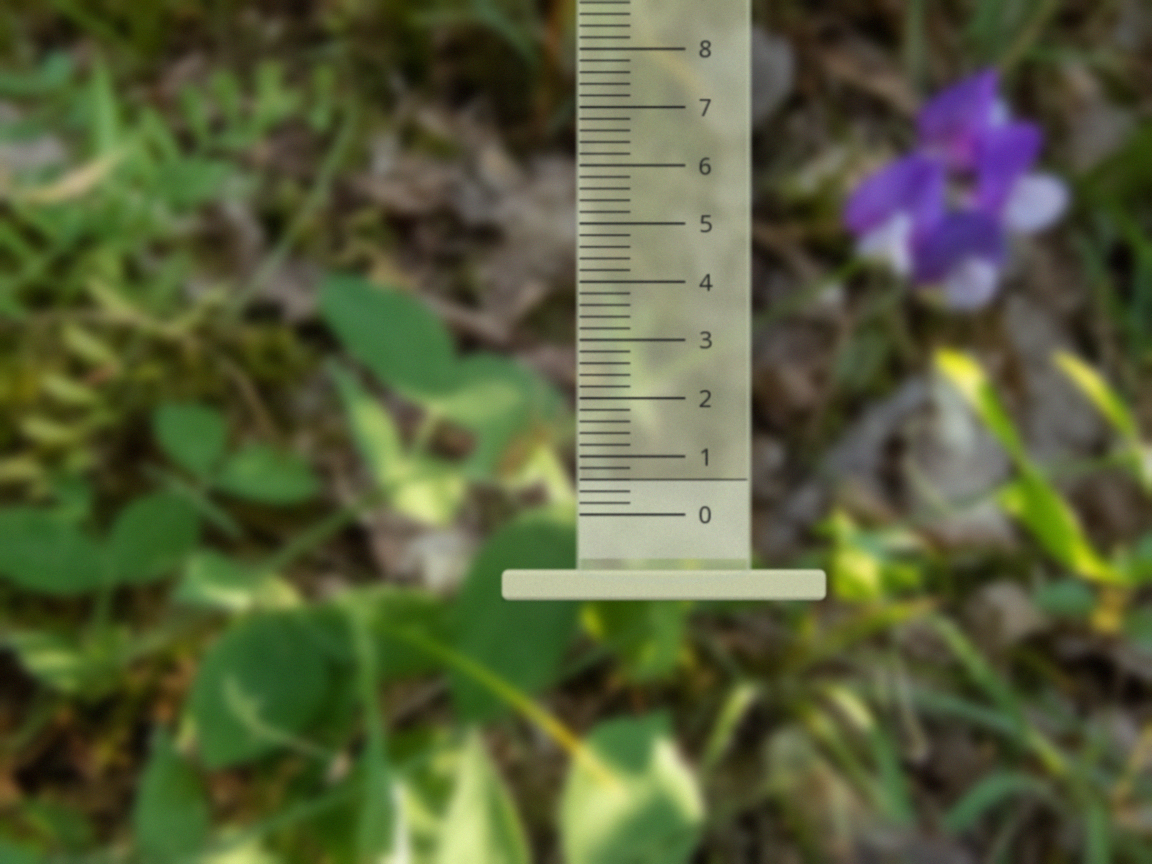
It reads 0.6
